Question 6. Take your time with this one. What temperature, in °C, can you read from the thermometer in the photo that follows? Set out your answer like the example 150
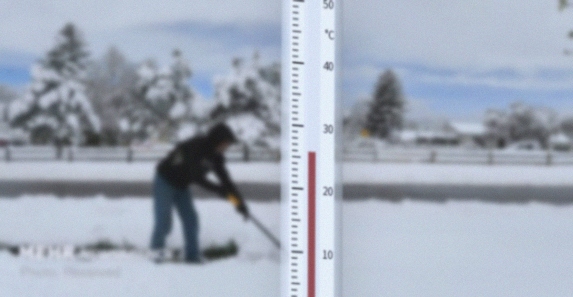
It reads 26
